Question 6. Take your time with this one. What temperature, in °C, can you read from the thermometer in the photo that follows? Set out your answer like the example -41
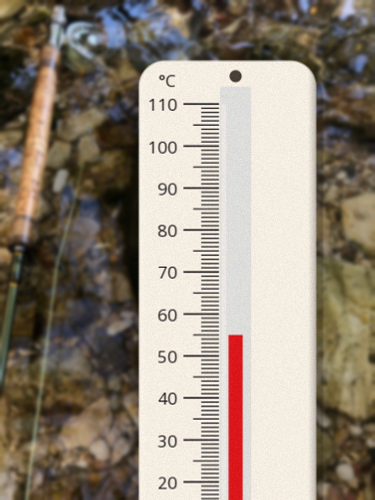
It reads 55
